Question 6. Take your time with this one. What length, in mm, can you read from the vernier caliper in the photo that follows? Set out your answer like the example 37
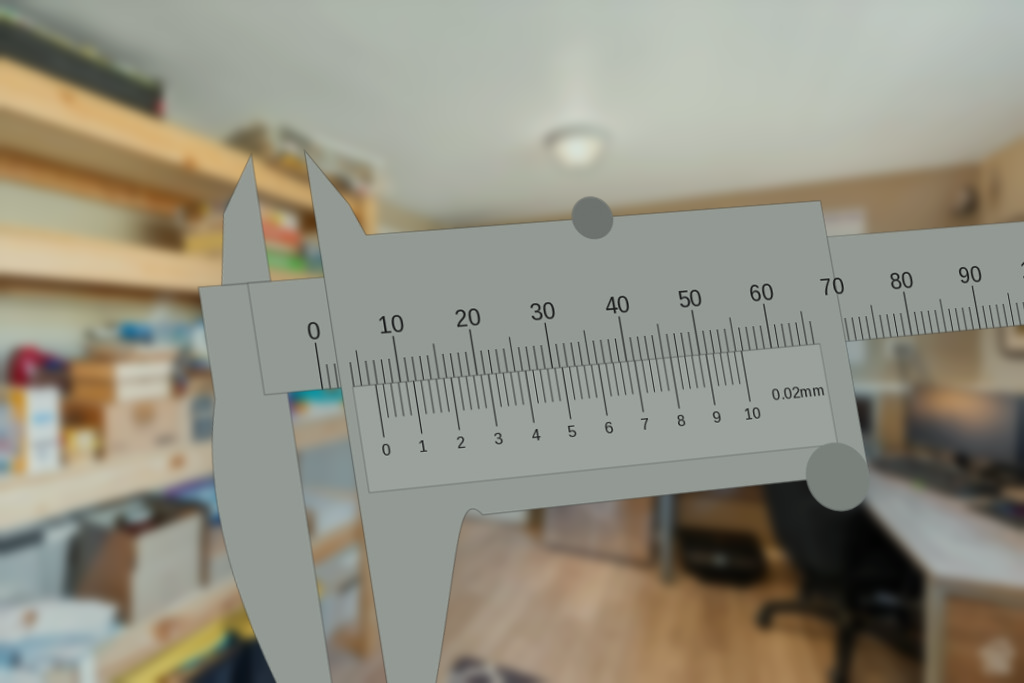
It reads 6.8
